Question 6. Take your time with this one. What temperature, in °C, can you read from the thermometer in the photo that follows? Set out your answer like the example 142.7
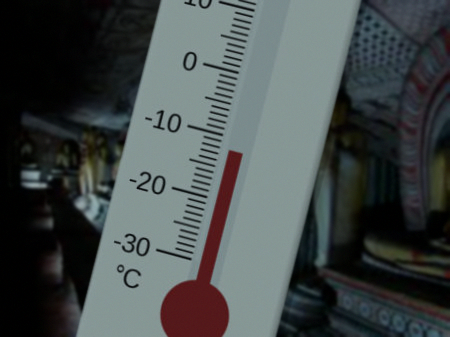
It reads -12
